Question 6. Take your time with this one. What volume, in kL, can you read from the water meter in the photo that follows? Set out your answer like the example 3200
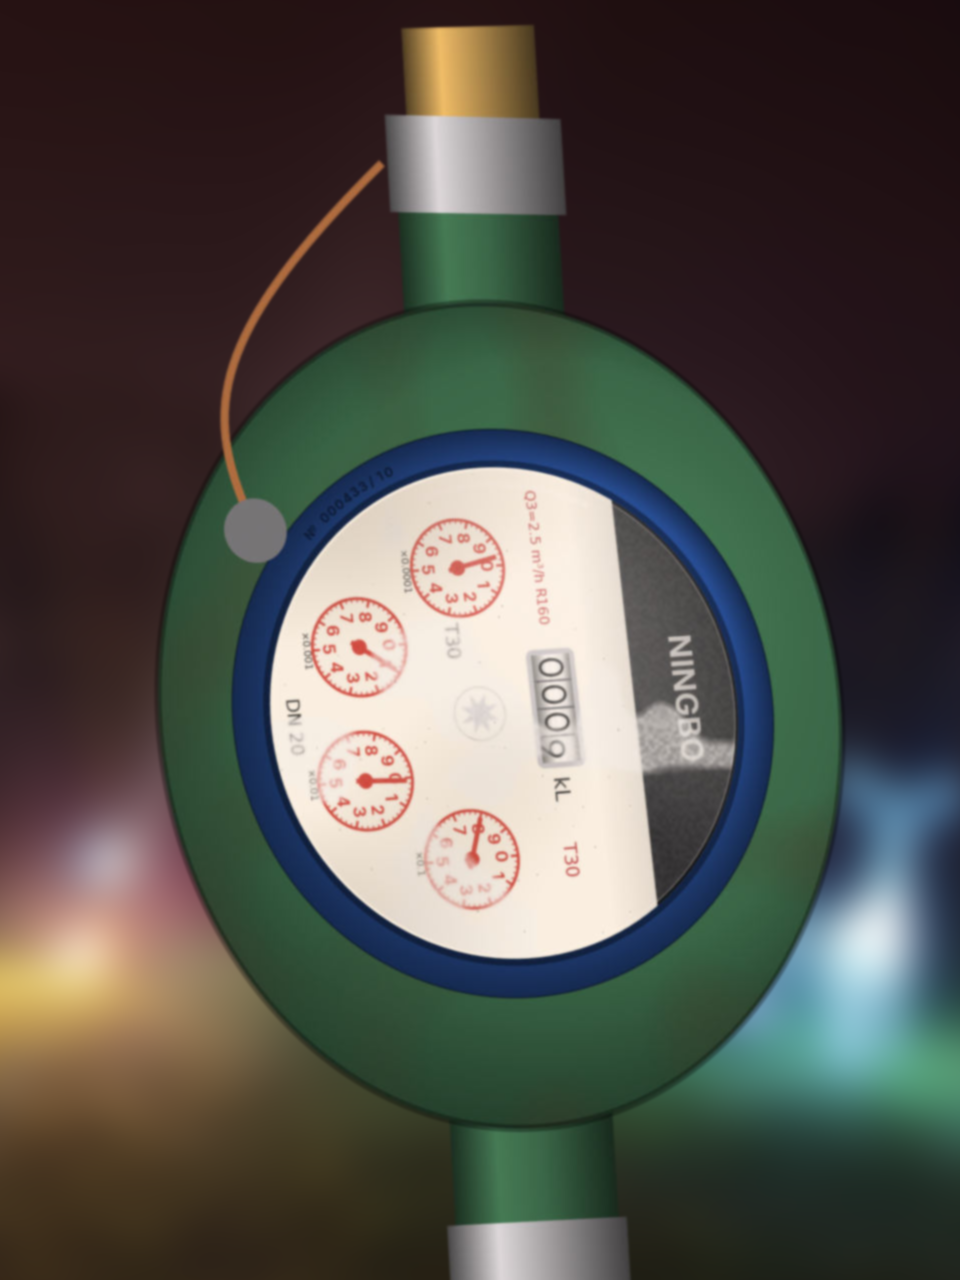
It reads 8.8009
